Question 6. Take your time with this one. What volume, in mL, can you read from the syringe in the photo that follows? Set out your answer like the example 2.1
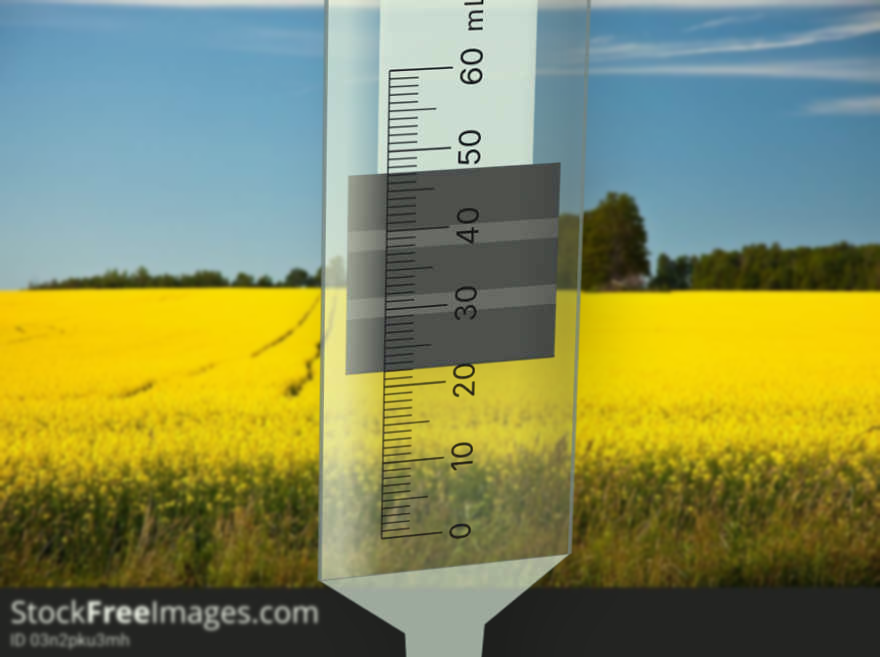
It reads 22
